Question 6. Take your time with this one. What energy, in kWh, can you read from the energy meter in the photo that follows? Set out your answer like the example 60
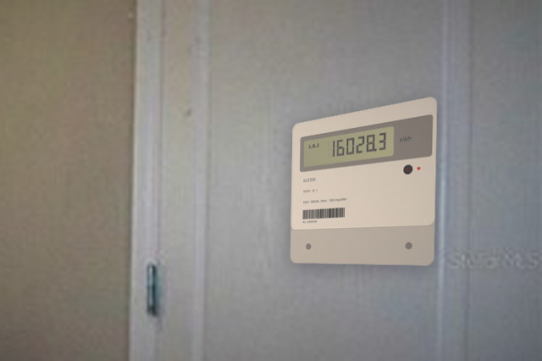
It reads 16028.3
